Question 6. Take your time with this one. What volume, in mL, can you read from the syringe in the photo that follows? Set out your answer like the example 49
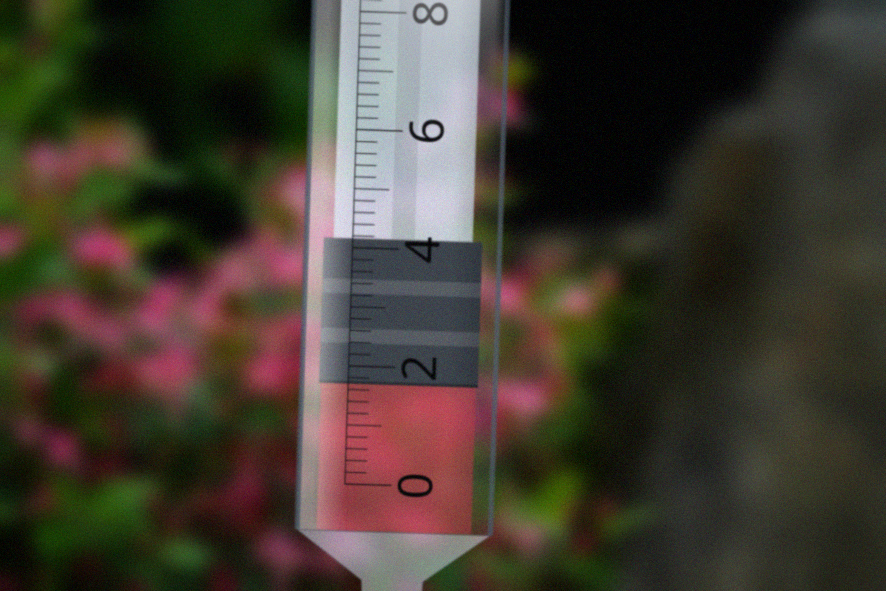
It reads 1.7
